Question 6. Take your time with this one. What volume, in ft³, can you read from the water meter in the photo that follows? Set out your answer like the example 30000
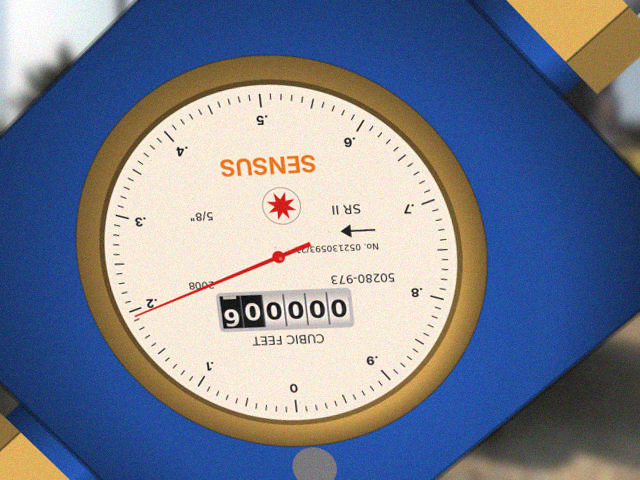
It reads 6.19
